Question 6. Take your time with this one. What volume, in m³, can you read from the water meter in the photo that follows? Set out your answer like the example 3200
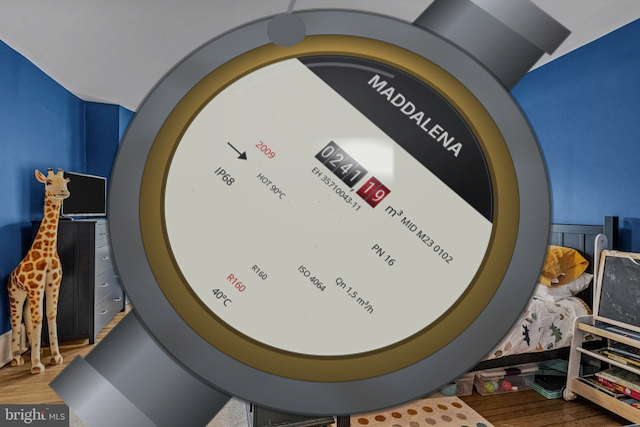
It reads 241.19
